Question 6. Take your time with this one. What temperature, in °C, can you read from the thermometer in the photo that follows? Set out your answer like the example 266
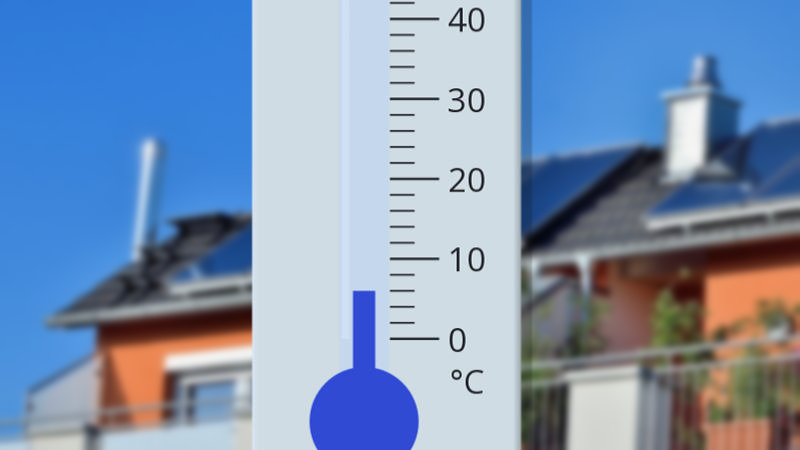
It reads 6
